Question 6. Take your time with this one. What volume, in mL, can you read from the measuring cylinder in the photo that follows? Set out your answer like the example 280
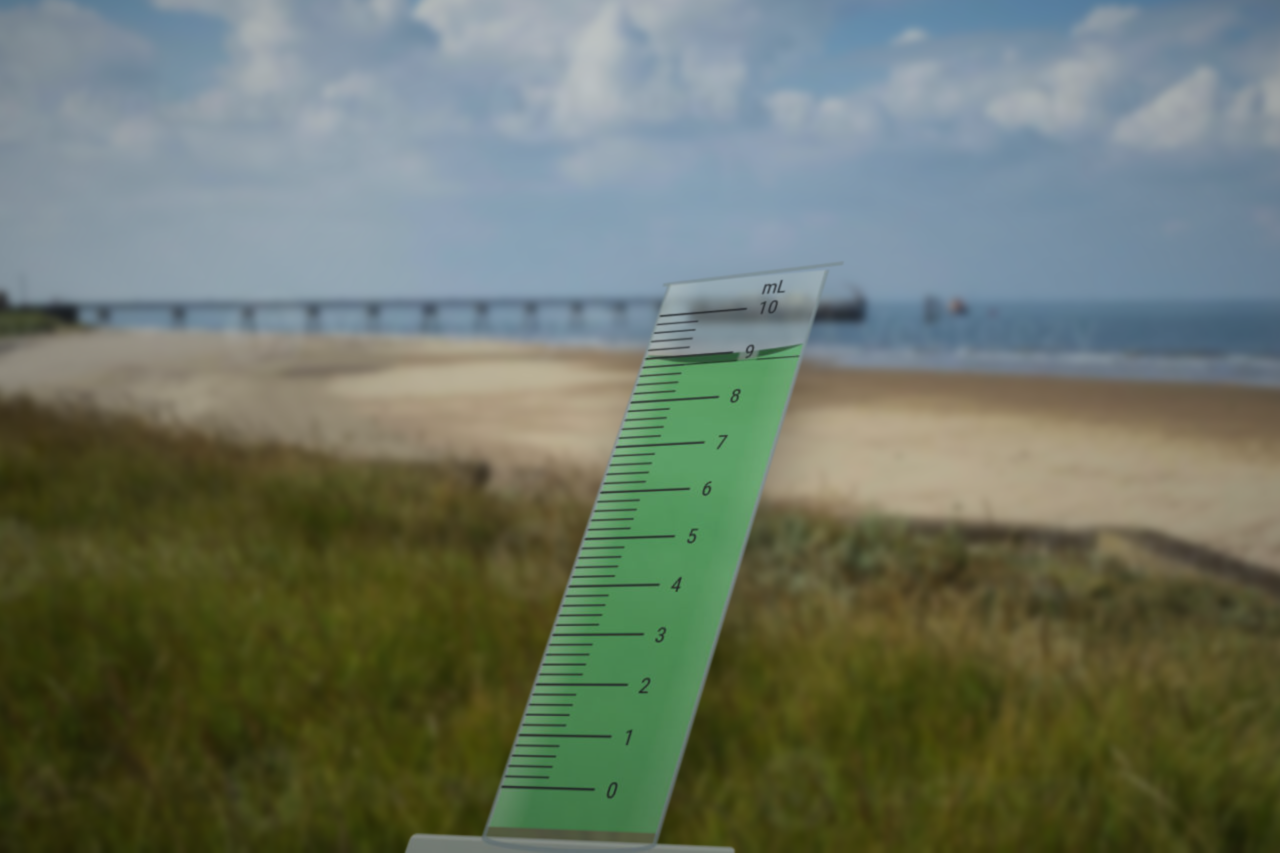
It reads 8.8
